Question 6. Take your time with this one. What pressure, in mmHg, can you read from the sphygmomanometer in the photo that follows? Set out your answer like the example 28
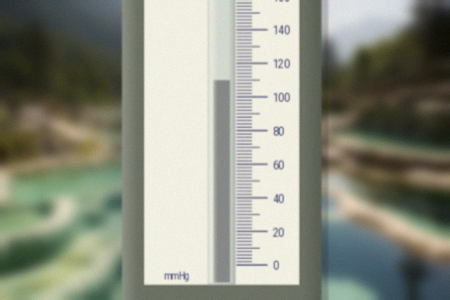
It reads 110
